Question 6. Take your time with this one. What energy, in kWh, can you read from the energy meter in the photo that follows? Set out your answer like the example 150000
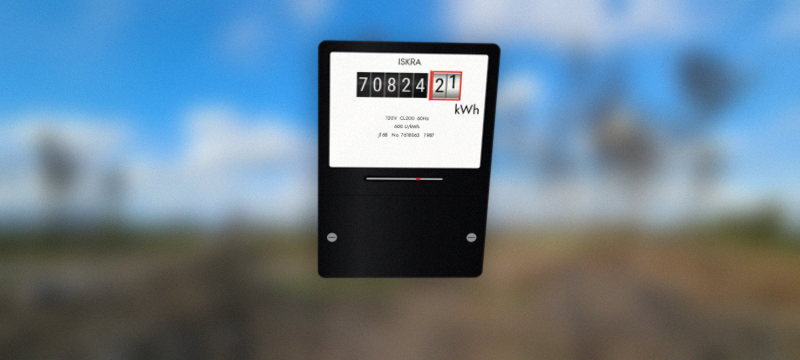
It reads 70824.21
